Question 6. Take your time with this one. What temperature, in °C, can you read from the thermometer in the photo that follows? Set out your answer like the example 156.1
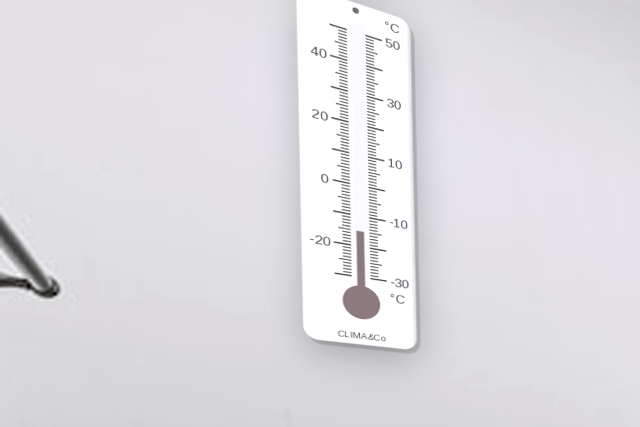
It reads -15
